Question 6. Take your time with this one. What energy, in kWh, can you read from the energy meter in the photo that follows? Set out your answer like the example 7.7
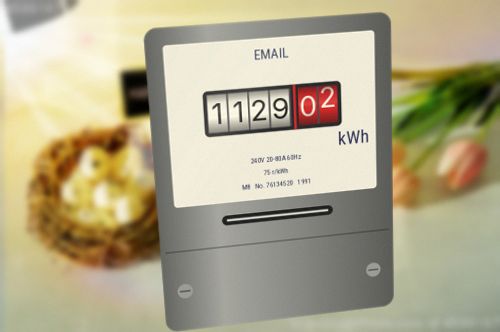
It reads 1129.02
